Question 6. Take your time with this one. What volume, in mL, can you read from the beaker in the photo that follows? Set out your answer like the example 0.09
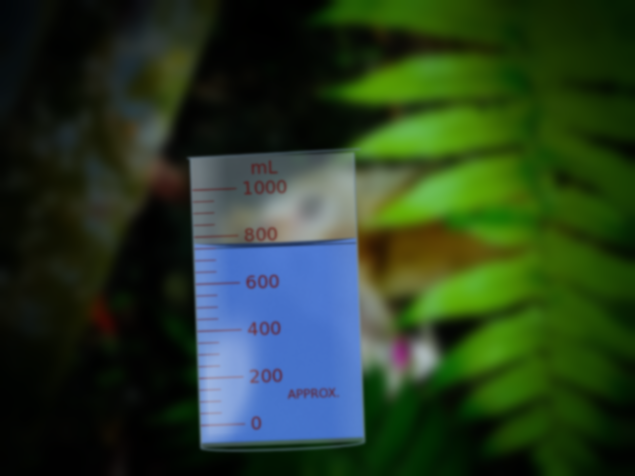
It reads 750
